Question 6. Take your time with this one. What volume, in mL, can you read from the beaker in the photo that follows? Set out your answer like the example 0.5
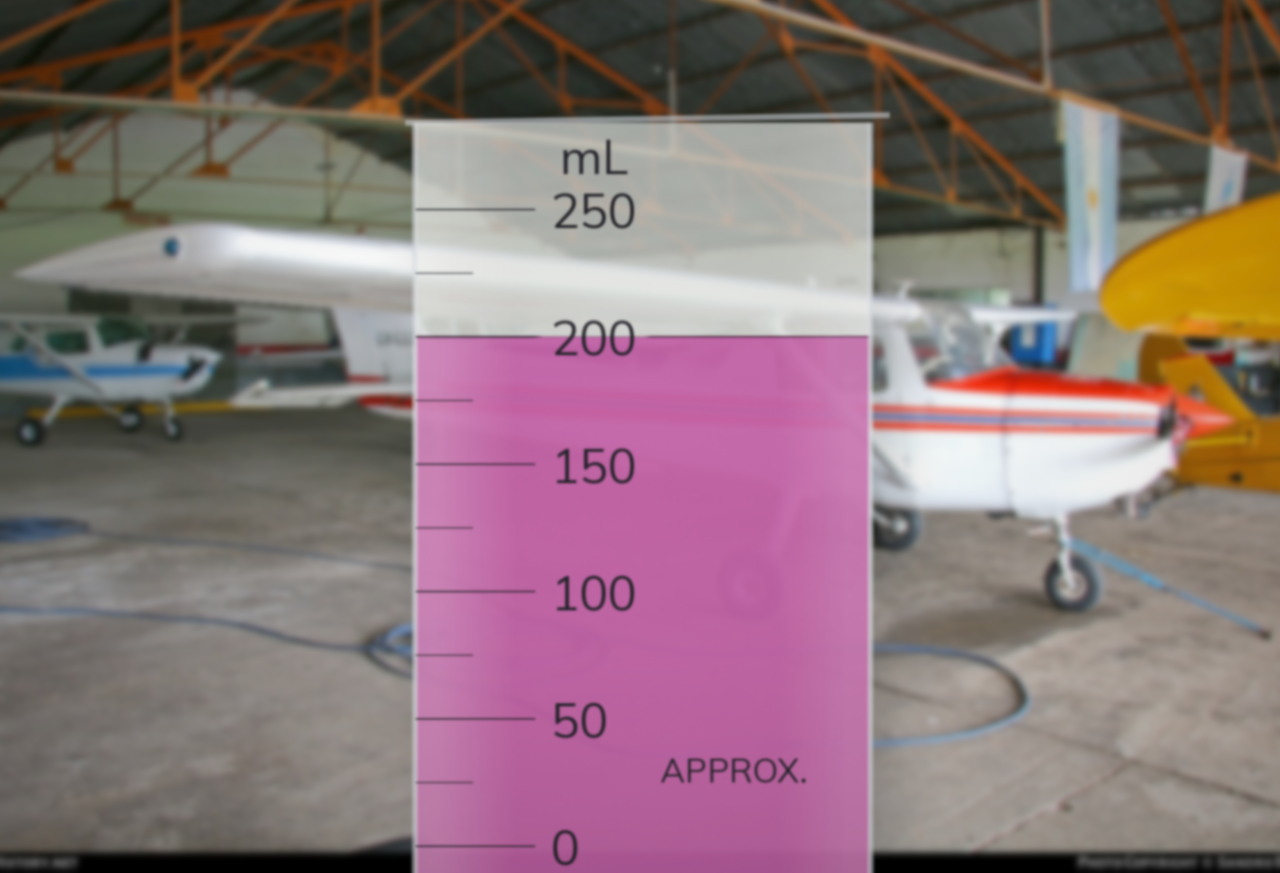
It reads 200
